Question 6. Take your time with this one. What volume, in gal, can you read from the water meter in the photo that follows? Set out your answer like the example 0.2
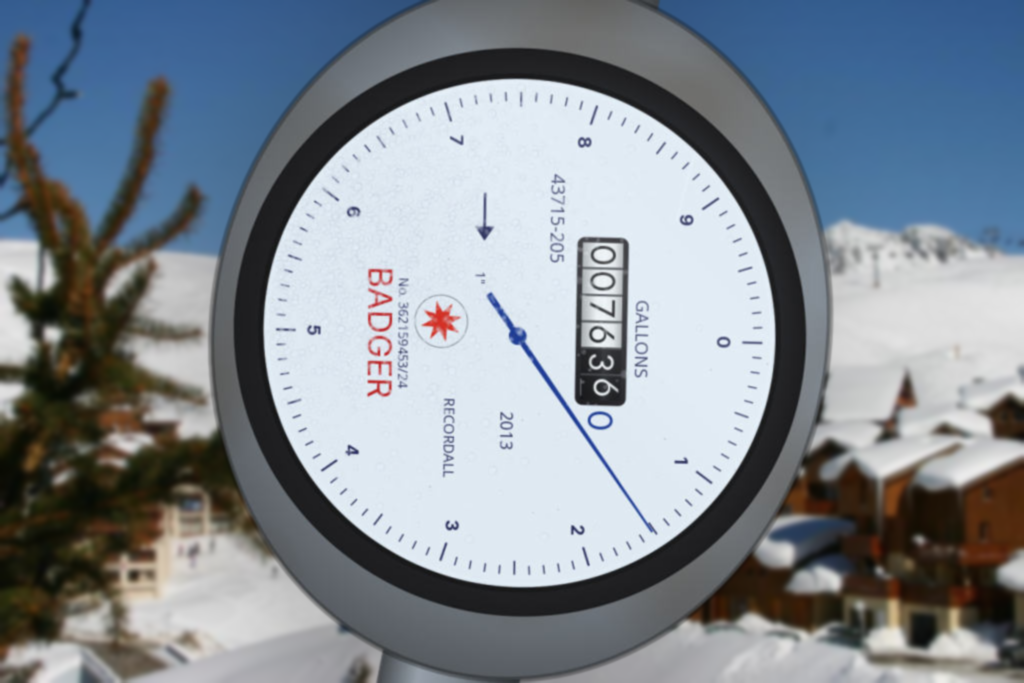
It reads 76361.5
